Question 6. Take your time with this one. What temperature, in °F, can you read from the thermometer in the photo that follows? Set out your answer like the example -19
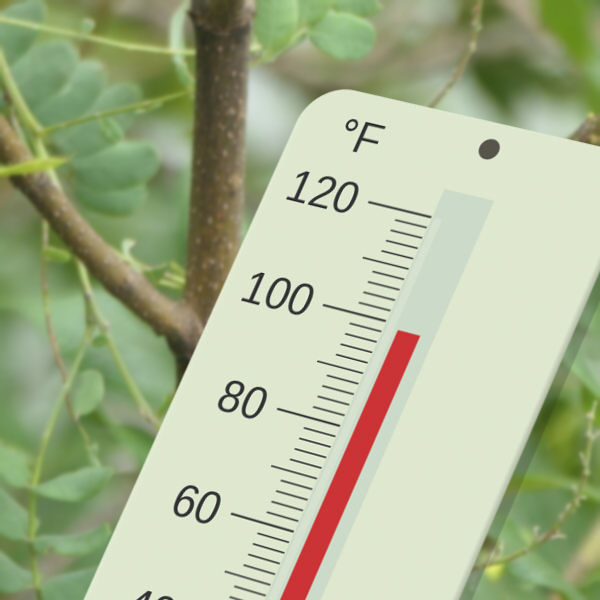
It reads 99
